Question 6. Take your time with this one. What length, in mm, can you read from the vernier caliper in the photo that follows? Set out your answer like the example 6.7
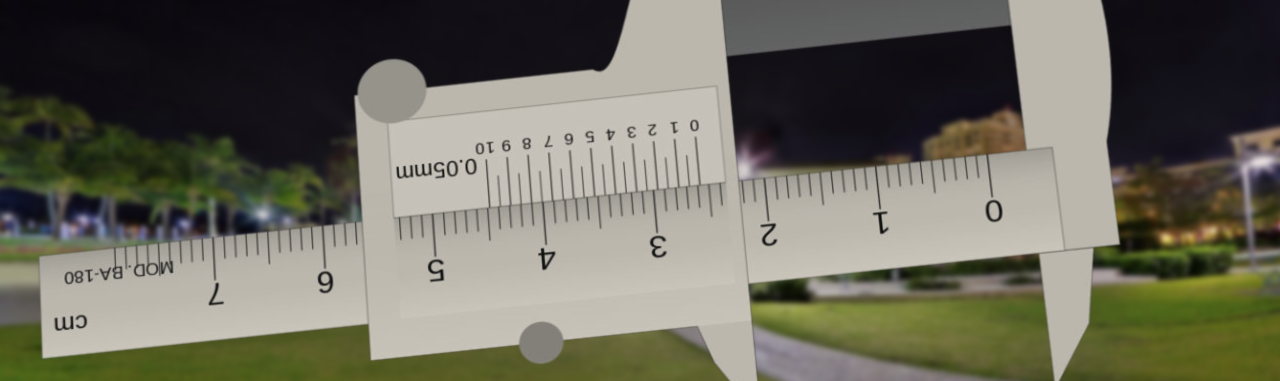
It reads 25.8
